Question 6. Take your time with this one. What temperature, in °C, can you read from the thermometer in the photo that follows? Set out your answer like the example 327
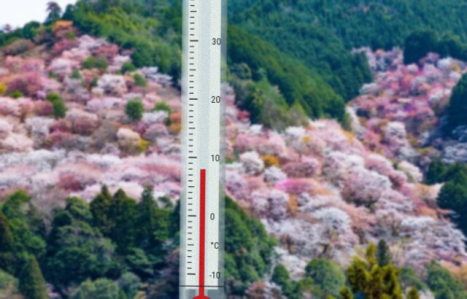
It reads 8
